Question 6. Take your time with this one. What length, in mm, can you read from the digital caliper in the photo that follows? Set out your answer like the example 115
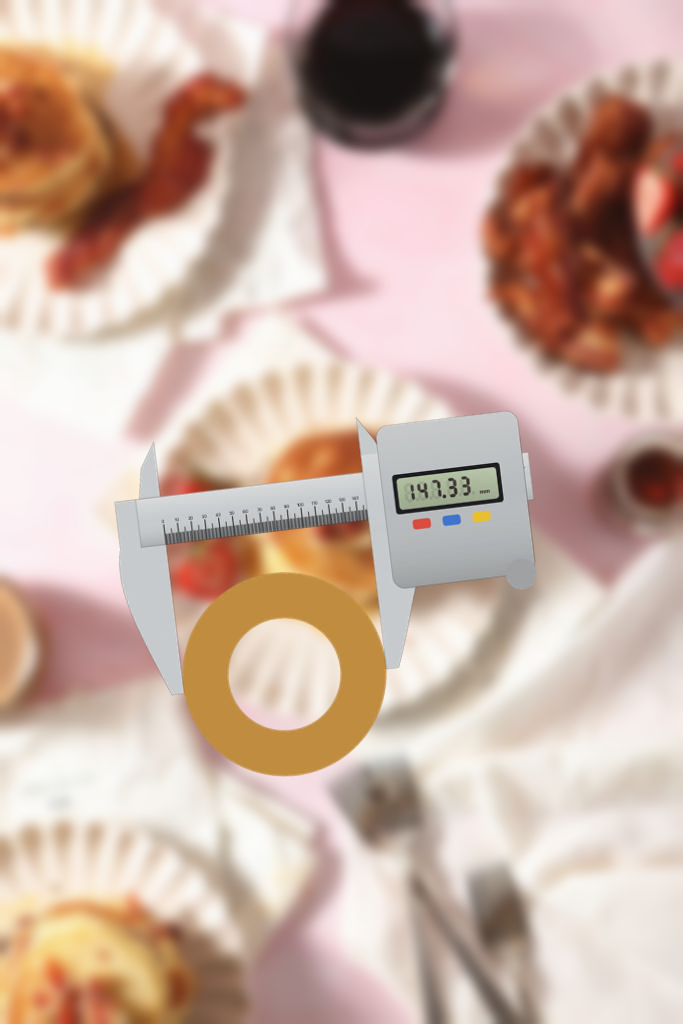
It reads 147.33
